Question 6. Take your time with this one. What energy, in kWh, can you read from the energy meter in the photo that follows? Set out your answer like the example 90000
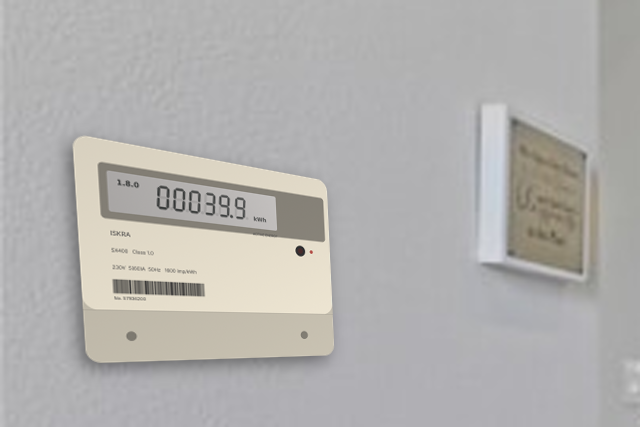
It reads 39.9
